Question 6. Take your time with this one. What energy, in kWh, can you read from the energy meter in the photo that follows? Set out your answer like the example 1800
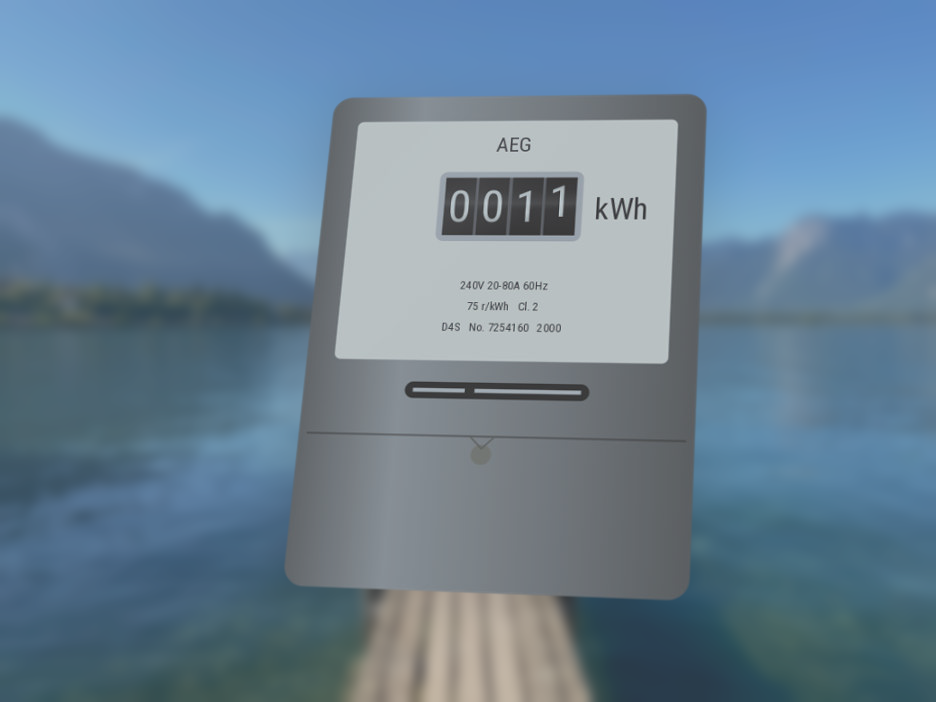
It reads 11
